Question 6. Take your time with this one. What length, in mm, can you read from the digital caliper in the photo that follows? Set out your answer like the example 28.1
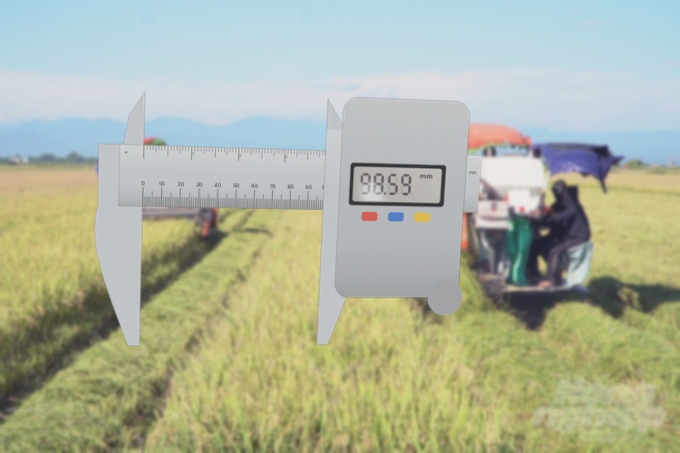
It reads 98.59
